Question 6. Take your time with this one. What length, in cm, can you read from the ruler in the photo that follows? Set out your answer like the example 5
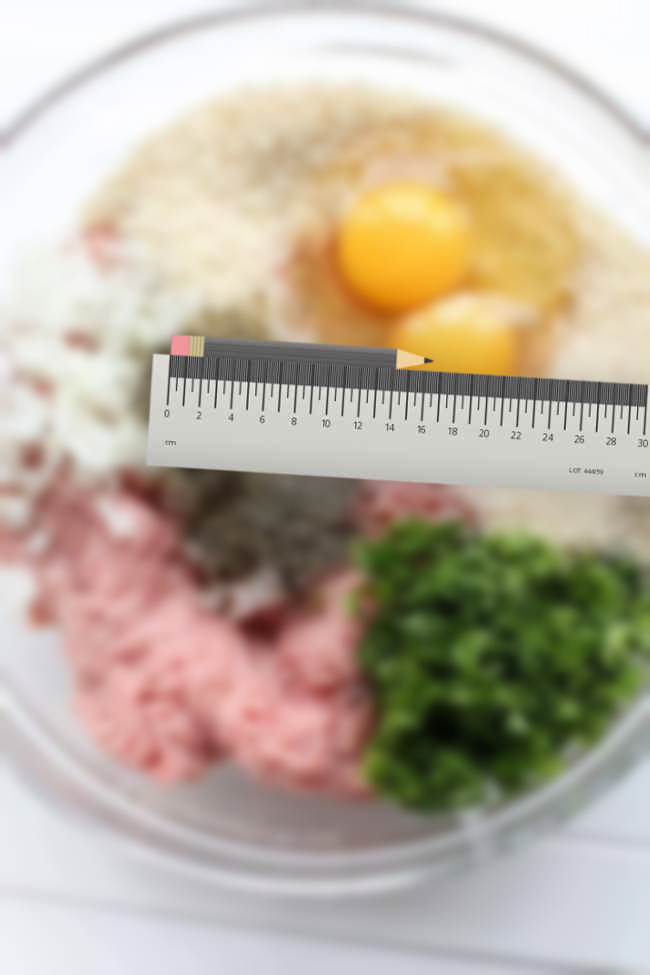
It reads 16.5
